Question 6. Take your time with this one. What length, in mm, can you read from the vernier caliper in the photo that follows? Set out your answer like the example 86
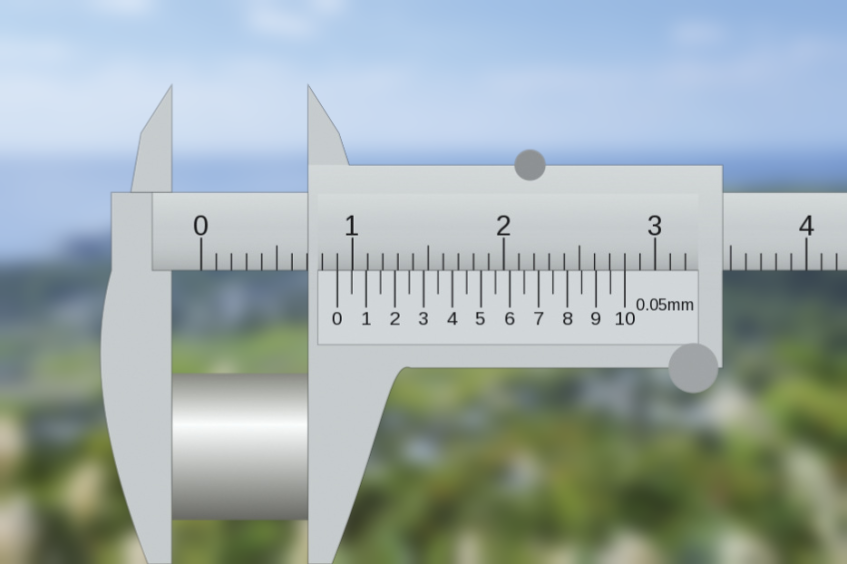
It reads 9.0
